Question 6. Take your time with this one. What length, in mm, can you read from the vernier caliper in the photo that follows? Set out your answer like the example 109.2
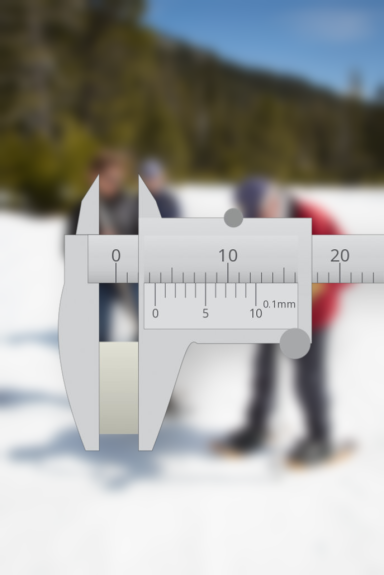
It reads 3.5
